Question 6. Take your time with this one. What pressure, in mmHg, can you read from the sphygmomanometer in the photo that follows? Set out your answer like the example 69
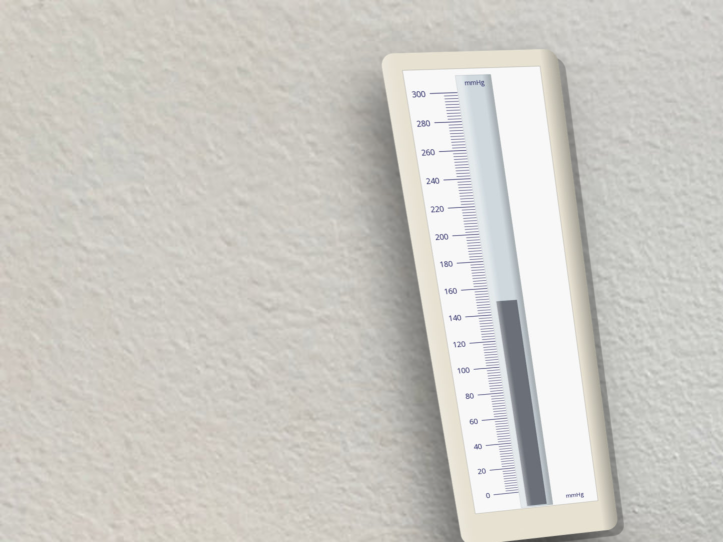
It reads 150
